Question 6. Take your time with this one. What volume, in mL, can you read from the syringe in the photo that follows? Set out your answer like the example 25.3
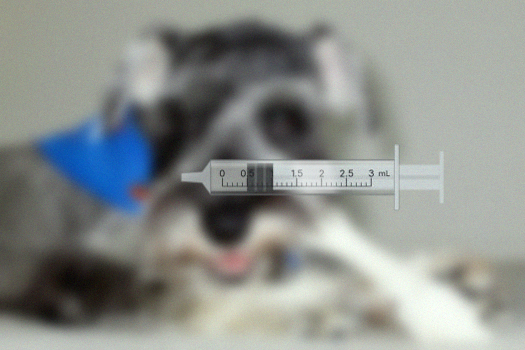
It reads 0.5
